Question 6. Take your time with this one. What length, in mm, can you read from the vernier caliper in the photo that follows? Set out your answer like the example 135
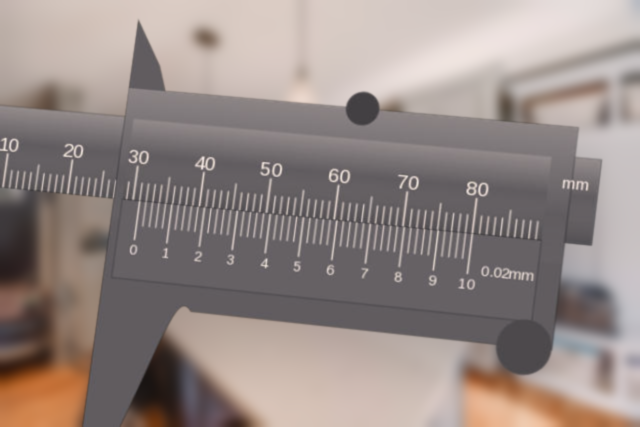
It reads 31.0
